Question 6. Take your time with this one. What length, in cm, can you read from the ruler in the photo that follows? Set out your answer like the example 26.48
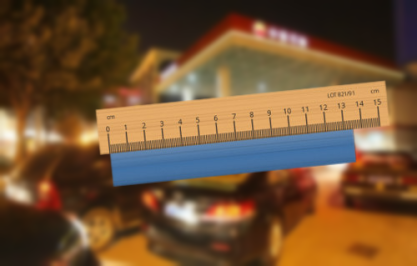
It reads 13.5
